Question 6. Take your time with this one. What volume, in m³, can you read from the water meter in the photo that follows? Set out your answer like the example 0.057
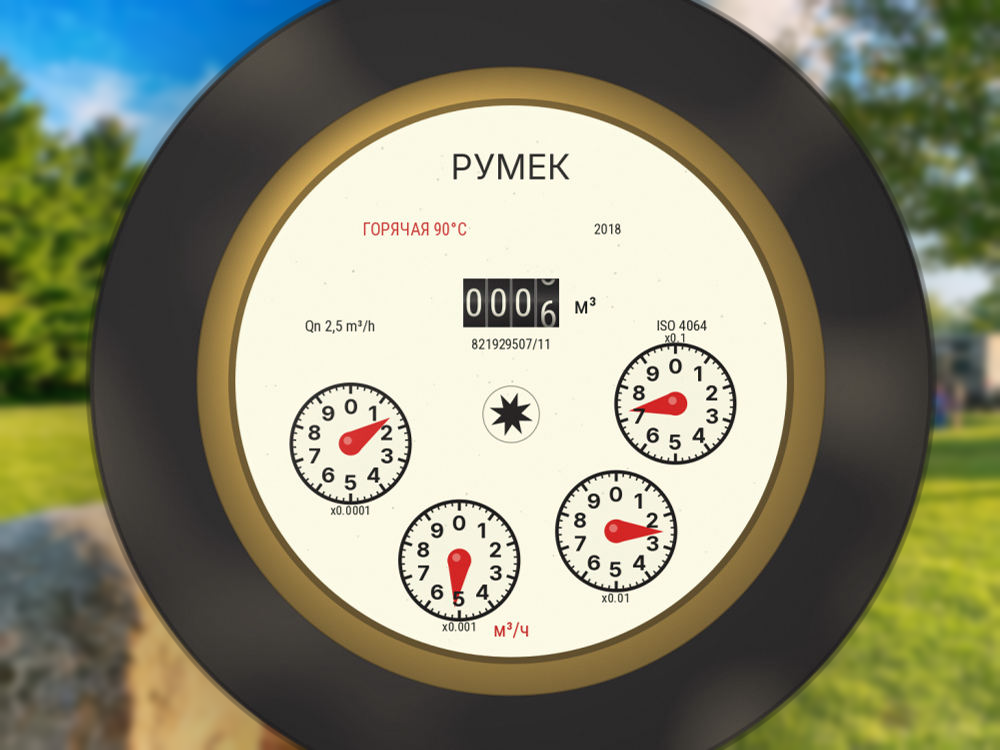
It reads 5.7251
